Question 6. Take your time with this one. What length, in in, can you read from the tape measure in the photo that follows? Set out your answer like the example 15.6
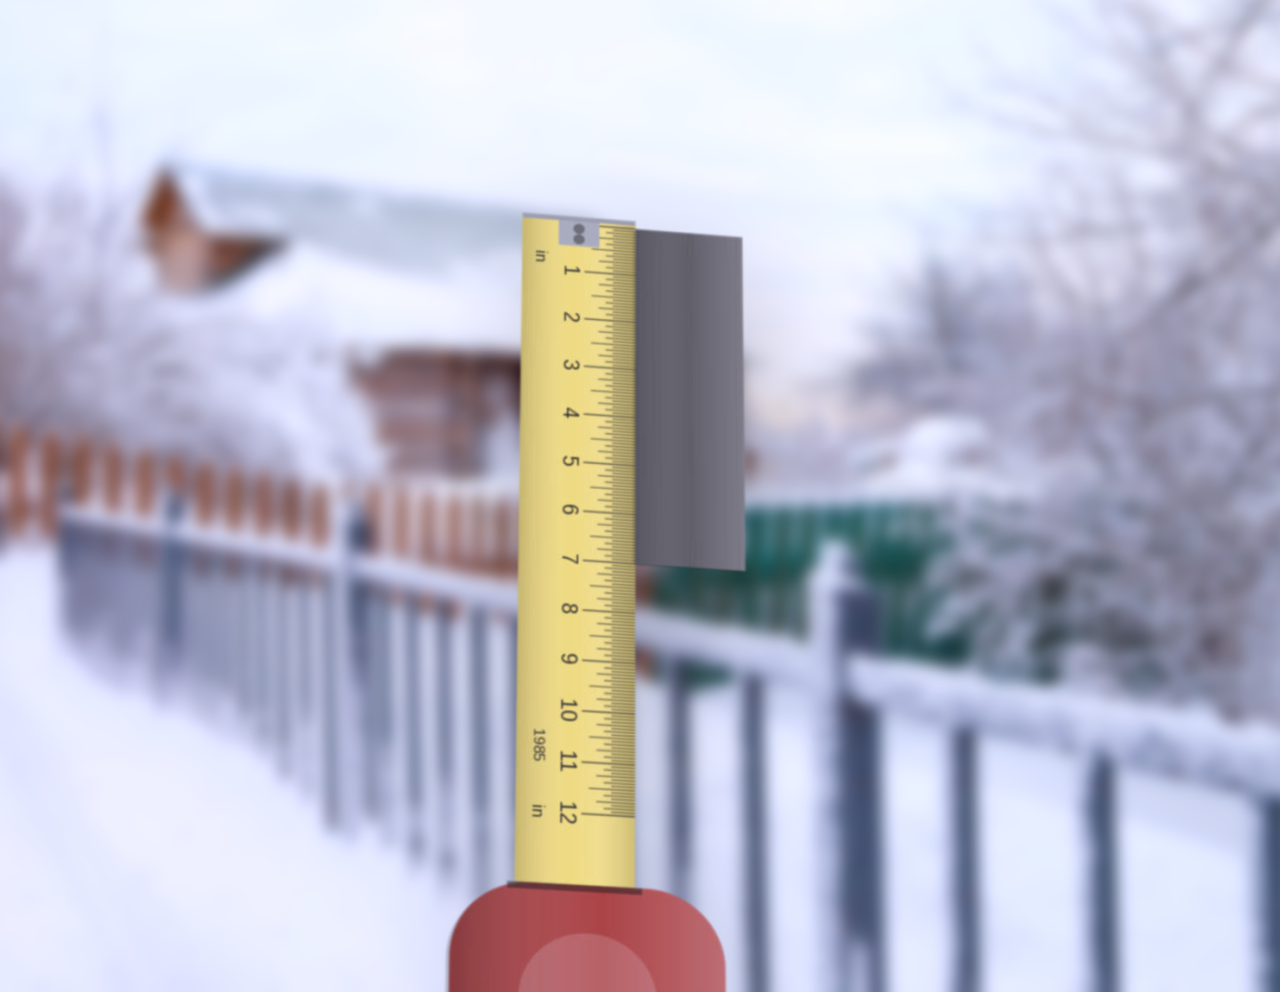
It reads 7
